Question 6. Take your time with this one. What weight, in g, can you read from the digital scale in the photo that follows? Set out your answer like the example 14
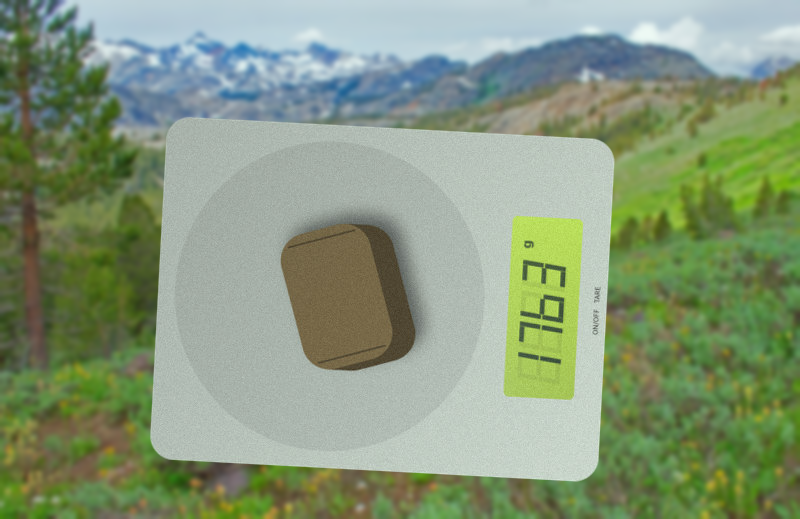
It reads 1763
